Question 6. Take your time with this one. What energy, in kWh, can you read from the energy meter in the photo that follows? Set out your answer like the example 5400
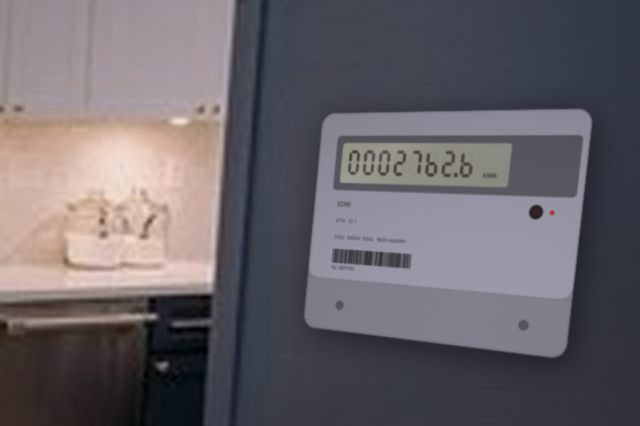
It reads 2762.6
